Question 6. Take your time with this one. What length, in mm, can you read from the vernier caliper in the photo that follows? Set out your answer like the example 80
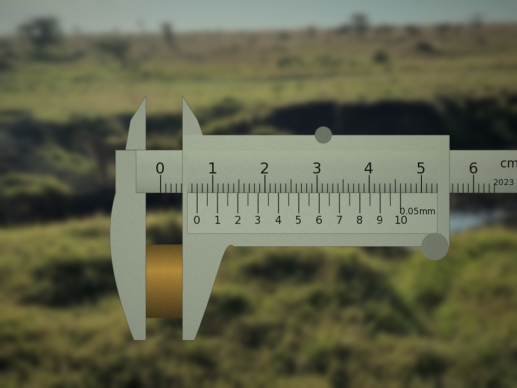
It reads 7.0
